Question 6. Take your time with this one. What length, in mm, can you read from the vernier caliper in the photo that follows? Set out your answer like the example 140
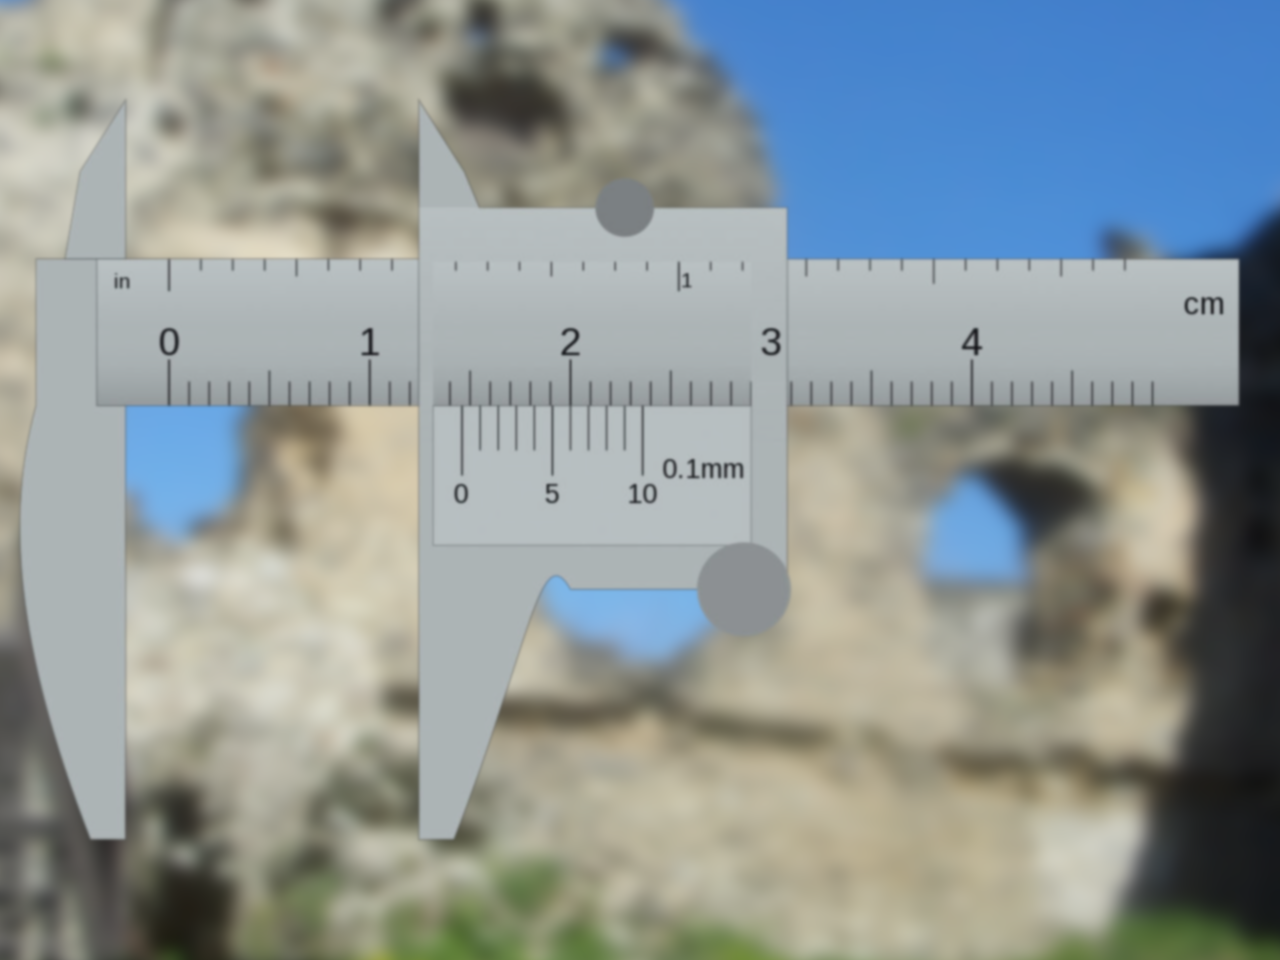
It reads 14.6
